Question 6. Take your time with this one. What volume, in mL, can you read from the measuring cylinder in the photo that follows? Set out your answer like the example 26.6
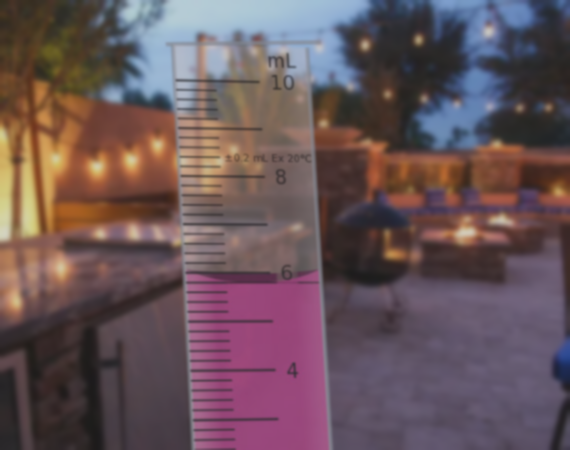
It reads 5.8
